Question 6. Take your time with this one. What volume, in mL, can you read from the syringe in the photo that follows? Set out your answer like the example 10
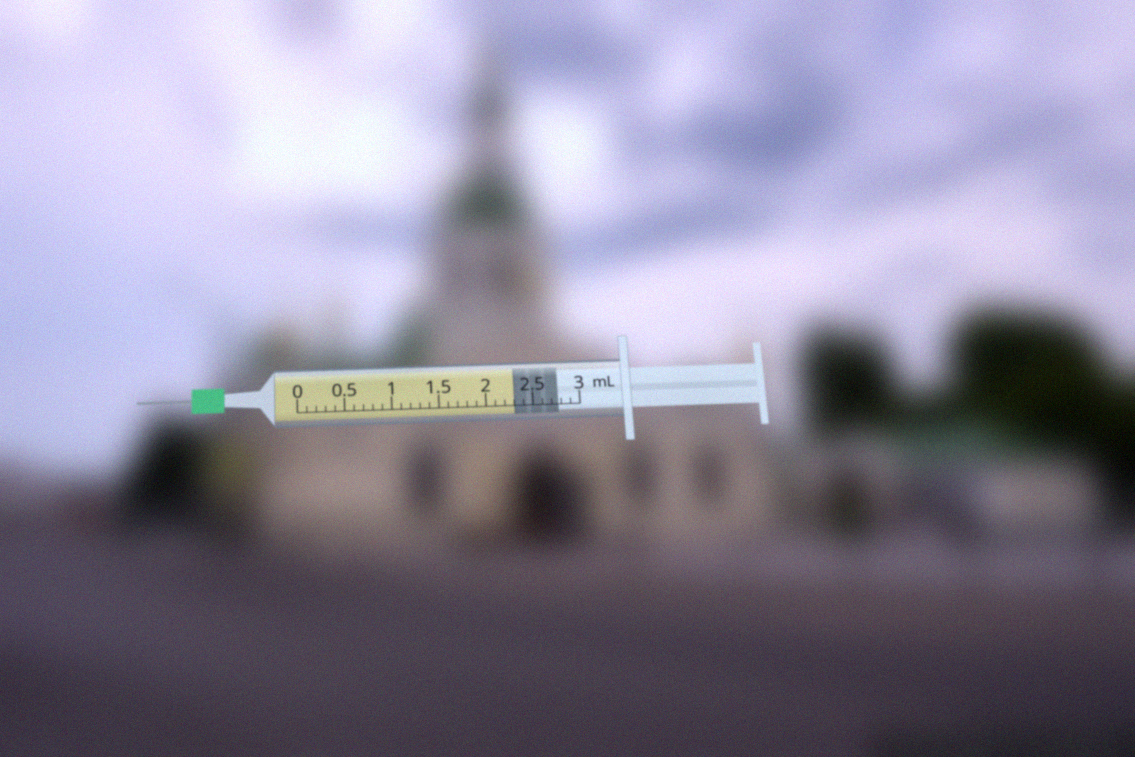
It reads 2.3
